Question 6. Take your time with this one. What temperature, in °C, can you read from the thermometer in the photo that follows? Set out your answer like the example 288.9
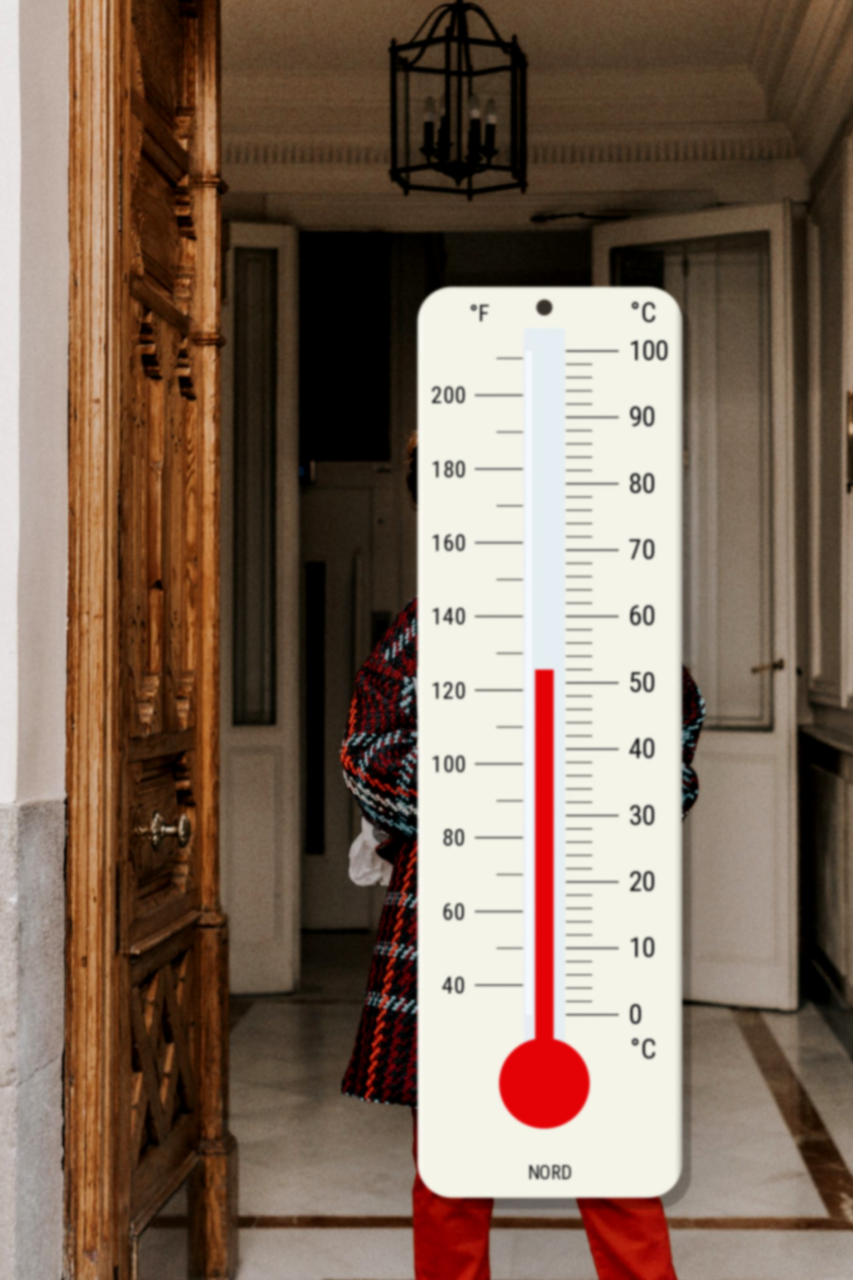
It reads 52
